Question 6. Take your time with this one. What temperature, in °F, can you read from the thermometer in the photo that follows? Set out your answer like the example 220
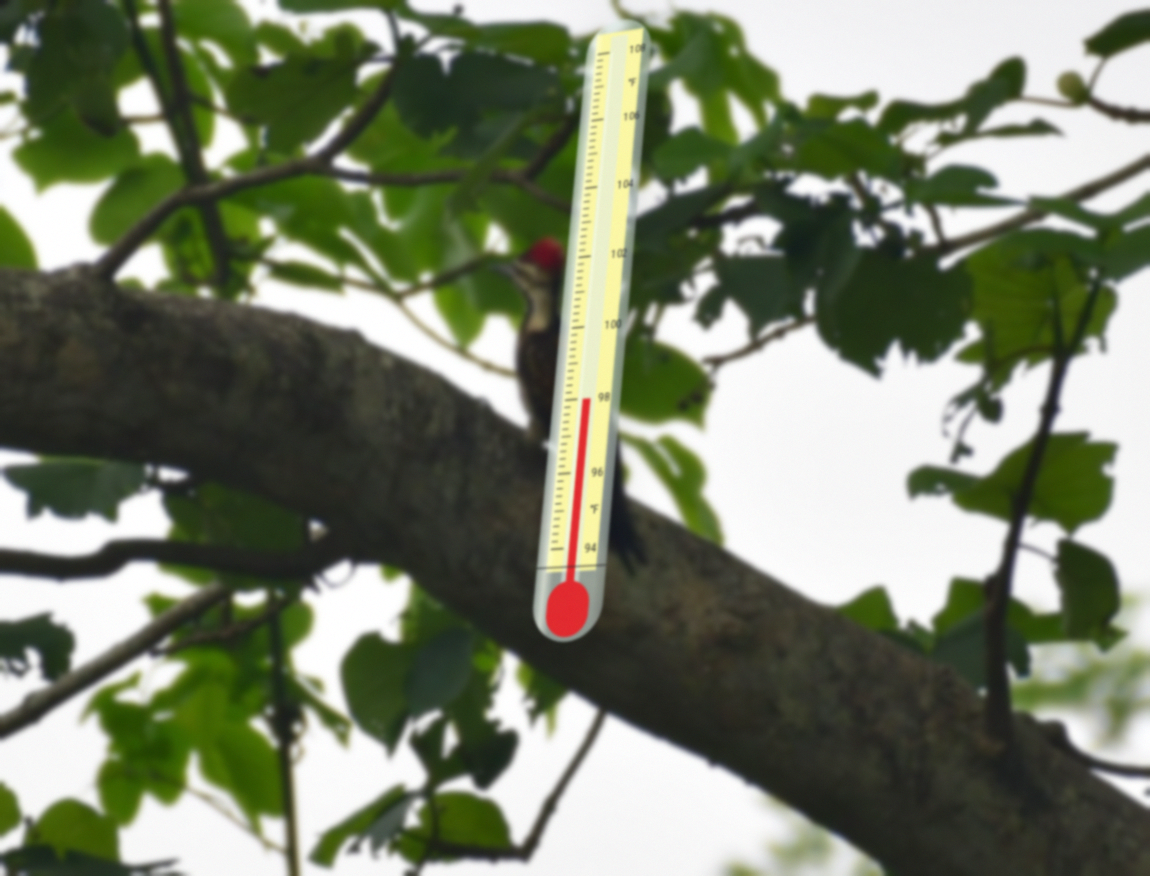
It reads 98
